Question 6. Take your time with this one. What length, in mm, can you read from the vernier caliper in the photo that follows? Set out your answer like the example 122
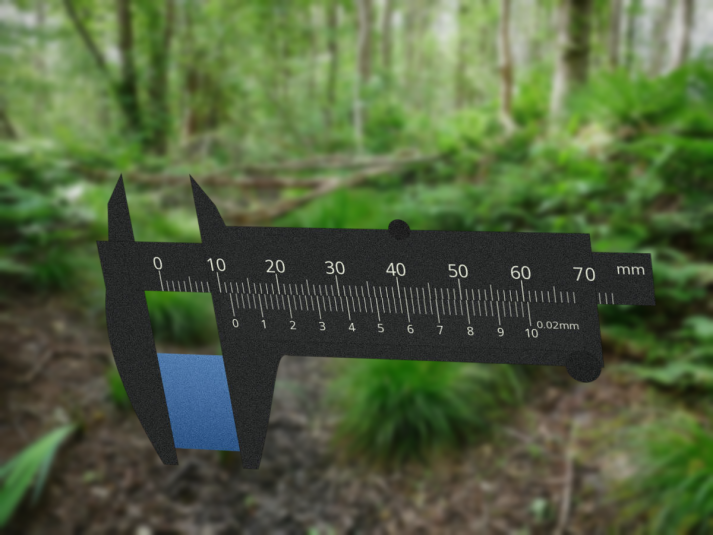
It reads 11.6
